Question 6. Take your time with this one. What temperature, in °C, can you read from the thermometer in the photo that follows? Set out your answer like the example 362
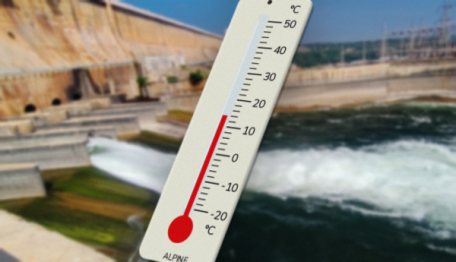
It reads 14
